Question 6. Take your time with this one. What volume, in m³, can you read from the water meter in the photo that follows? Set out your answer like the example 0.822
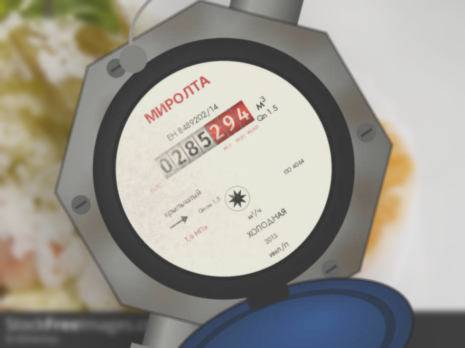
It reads 285.294
